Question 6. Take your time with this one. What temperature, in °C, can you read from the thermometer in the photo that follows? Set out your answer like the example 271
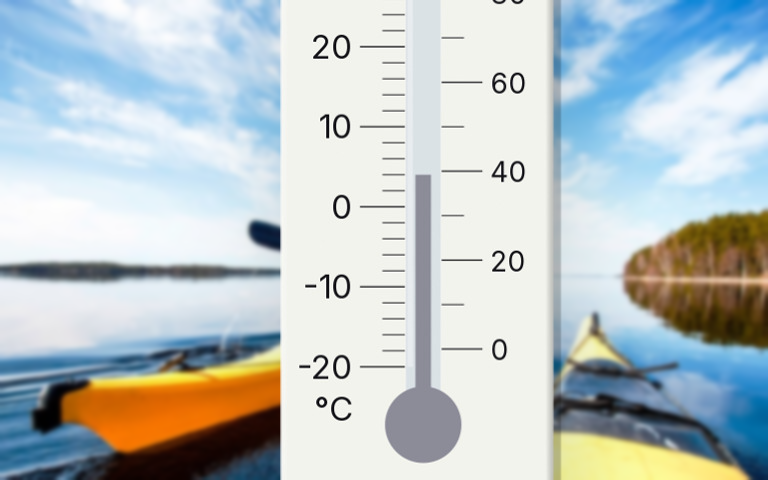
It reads 4
